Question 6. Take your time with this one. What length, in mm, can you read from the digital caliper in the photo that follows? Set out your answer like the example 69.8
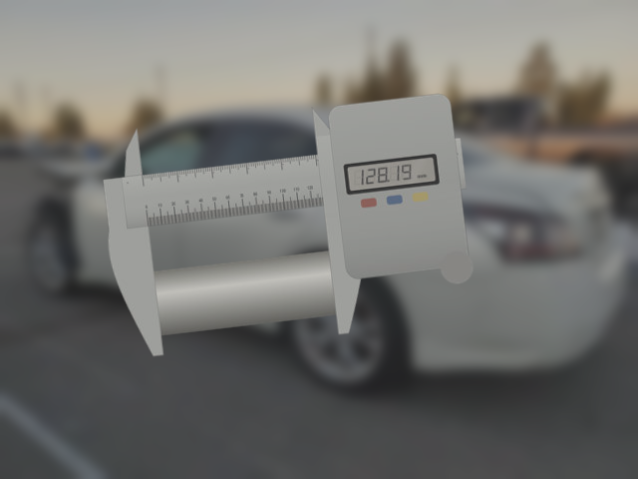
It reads 128.19
